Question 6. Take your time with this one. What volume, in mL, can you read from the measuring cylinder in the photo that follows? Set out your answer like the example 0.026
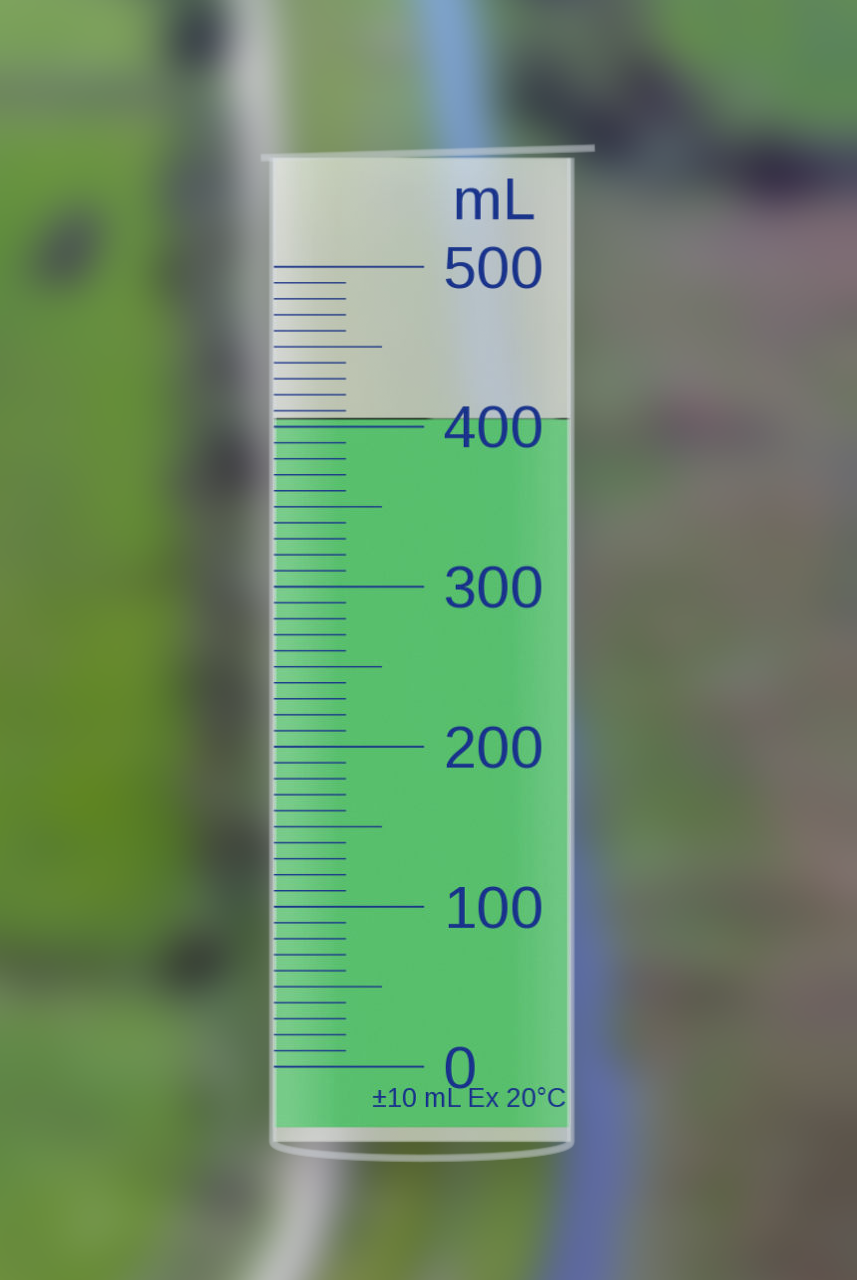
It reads 405
